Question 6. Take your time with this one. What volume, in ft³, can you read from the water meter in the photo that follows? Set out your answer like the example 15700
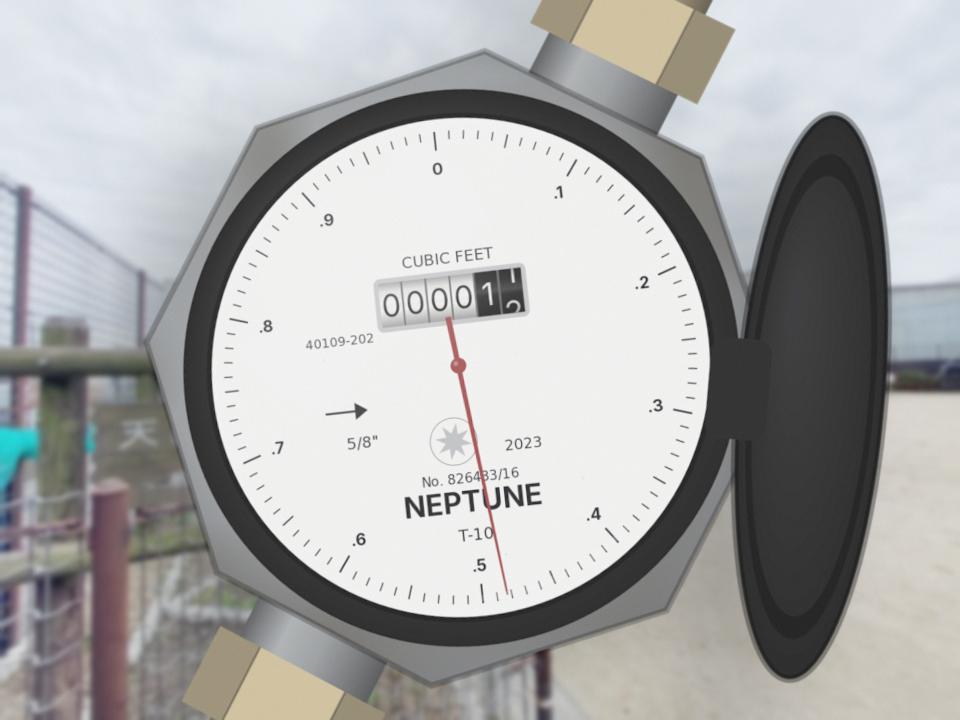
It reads 11.48
